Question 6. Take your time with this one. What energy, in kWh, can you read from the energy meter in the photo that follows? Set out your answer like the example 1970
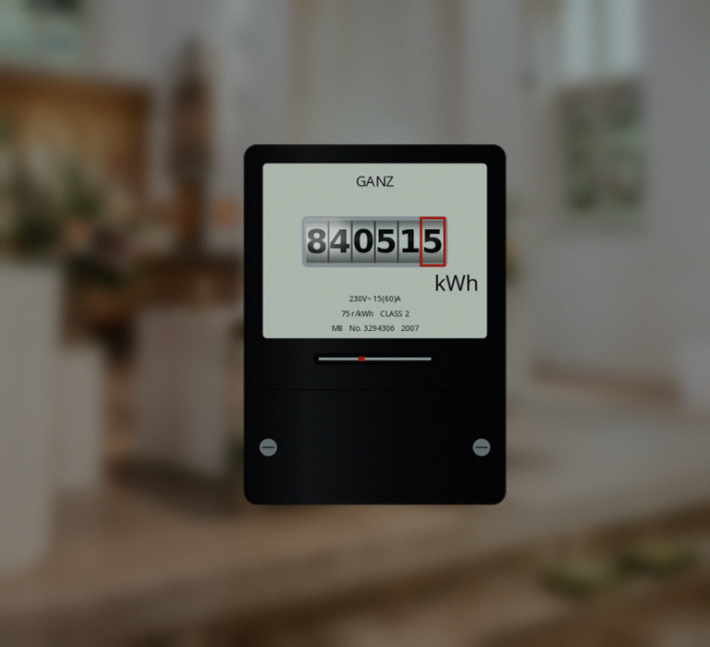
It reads 84051.5
